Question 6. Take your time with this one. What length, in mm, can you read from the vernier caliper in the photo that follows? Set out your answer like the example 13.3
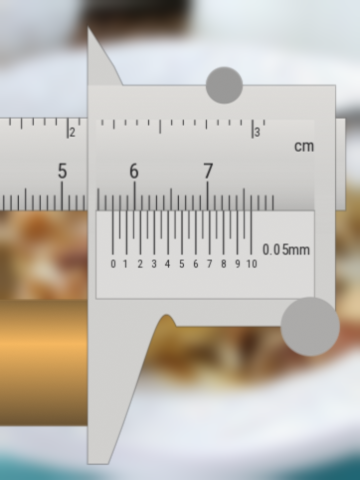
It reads 57.0
